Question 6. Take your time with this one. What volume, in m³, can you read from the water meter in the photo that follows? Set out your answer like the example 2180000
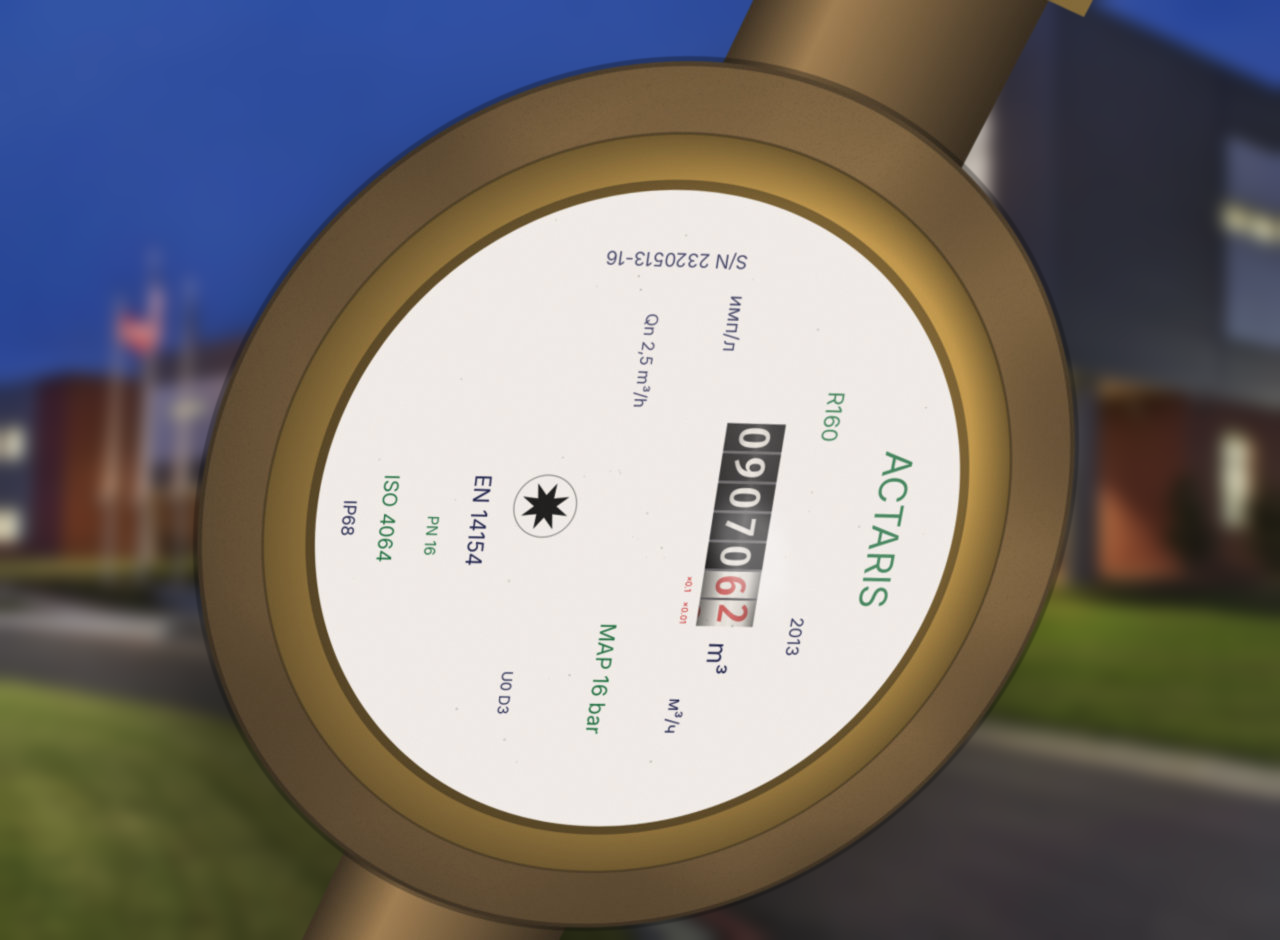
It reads 9070.62
